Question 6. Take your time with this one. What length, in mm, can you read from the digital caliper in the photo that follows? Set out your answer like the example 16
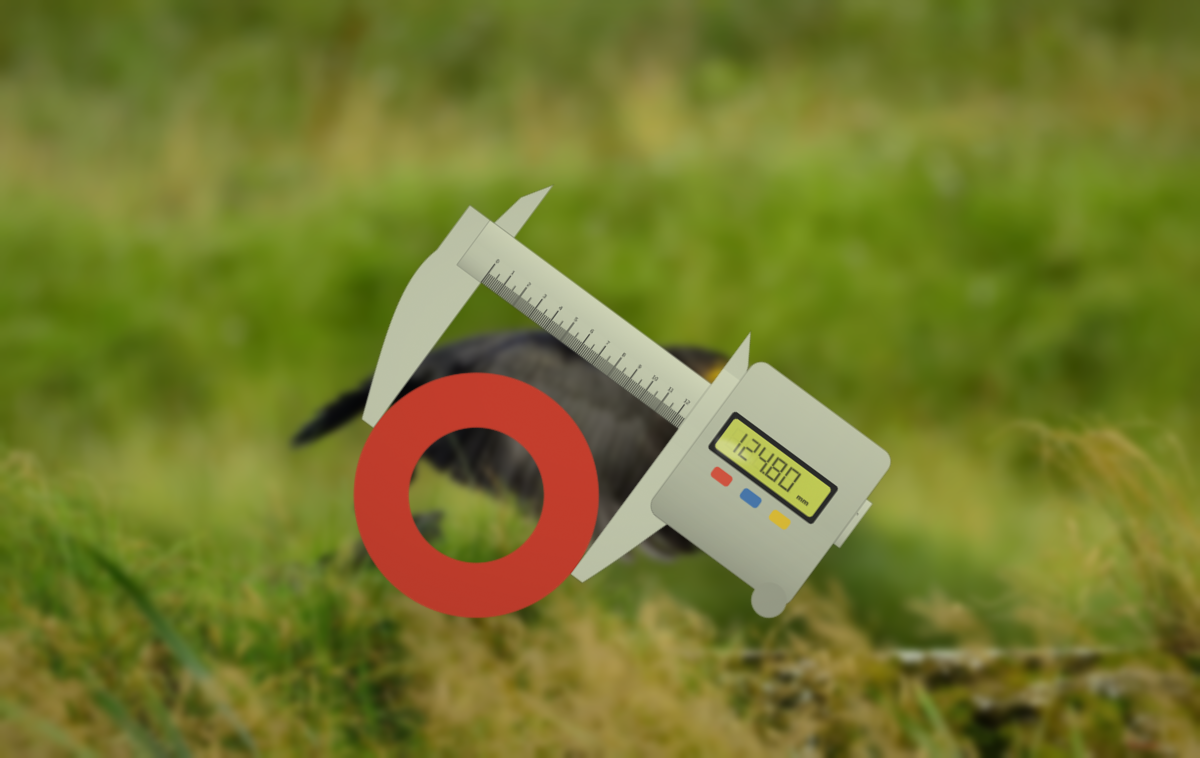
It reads 124.80
